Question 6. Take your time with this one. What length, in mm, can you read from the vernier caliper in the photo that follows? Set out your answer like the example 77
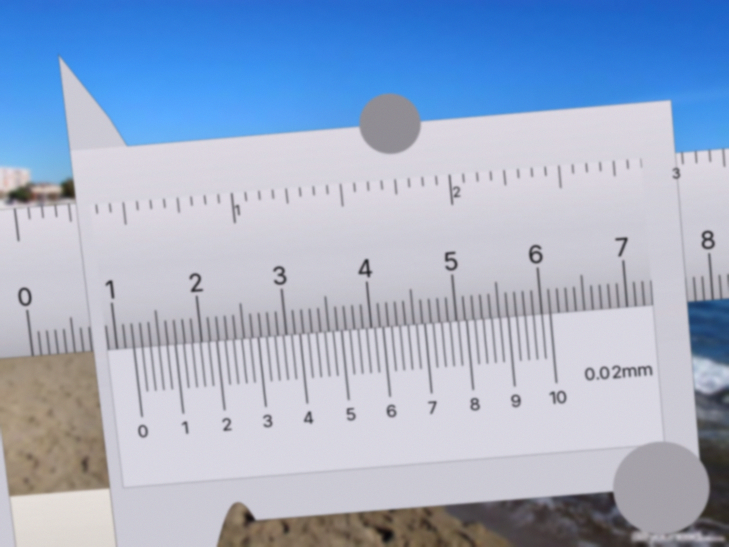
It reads 12.0
